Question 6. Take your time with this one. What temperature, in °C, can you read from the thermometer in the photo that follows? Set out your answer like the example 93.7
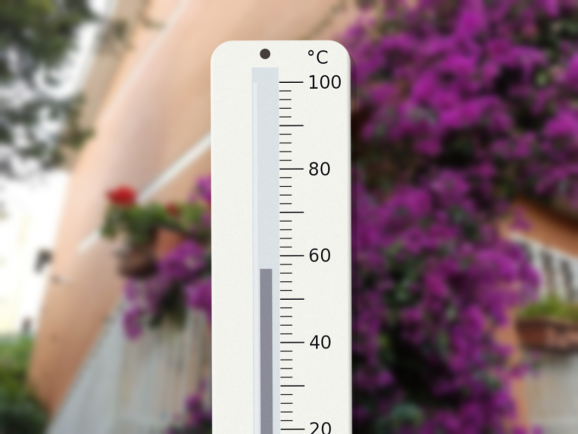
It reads 57
